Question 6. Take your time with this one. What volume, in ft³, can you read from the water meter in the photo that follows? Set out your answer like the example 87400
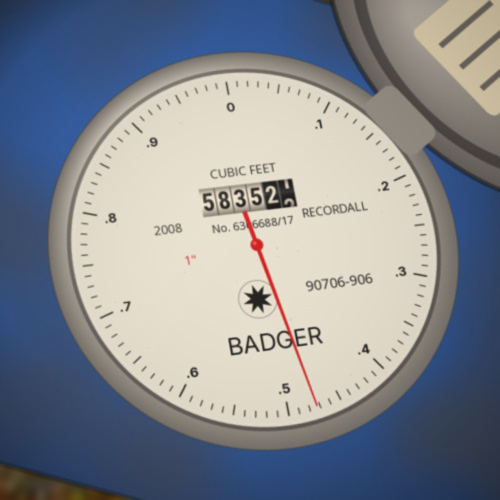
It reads 583521.47
